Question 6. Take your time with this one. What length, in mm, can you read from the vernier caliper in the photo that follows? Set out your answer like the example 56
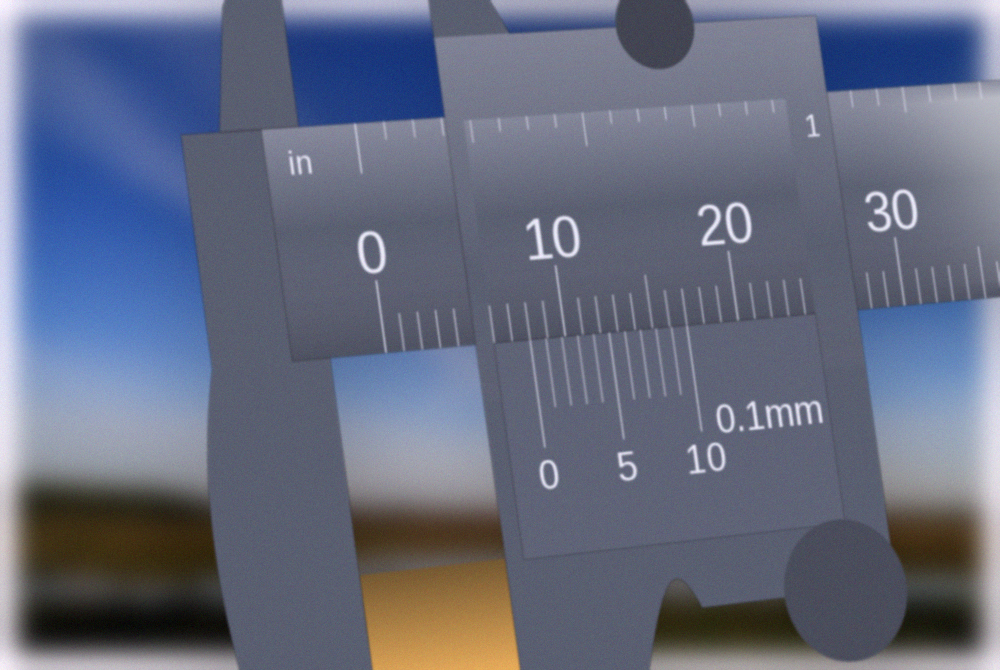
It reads 8.0
